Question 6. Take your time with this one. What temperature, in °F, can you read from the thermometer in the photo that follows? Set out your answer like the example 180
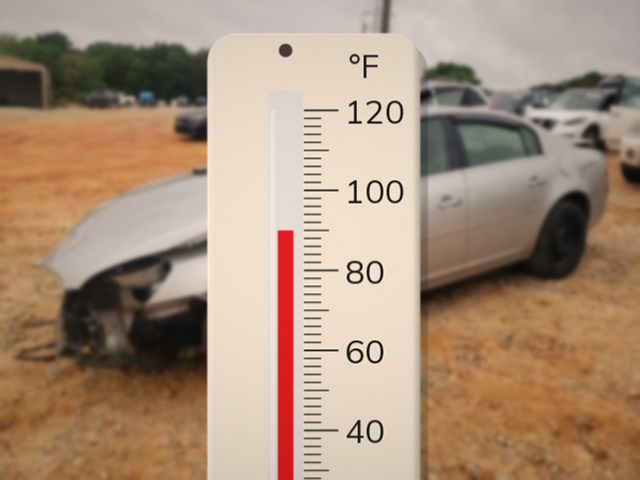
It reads 90
